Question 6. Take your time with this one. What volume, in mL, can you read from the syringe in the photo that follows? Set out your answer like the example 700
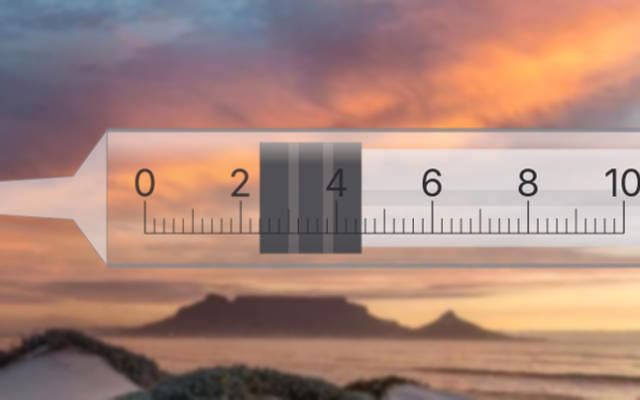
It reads 2.4
